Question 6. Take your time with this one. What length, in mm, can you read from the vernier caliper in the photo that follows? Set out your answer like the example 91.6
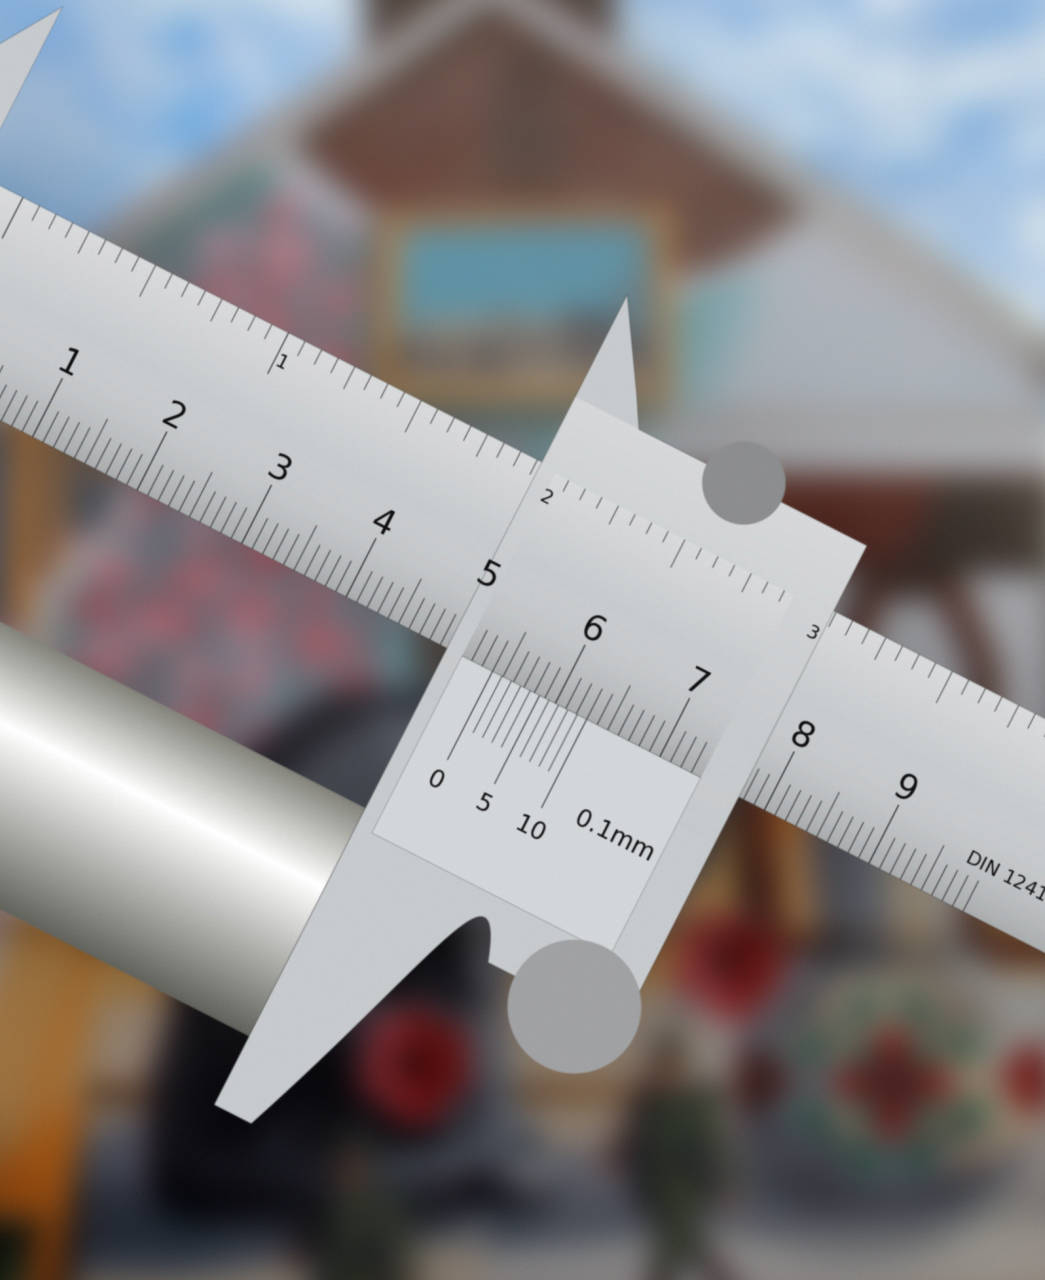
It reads 54.0
